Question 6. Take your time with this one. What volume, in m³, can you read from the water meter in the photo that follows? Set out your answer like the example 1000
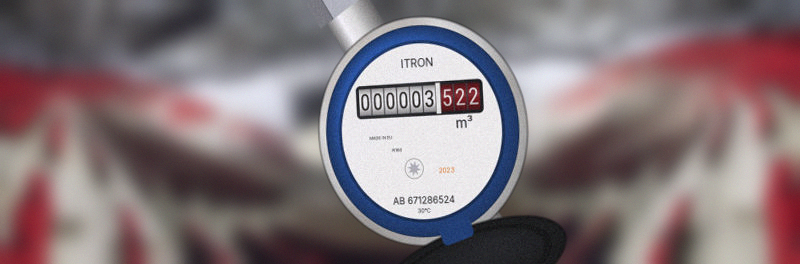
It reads 3.522
